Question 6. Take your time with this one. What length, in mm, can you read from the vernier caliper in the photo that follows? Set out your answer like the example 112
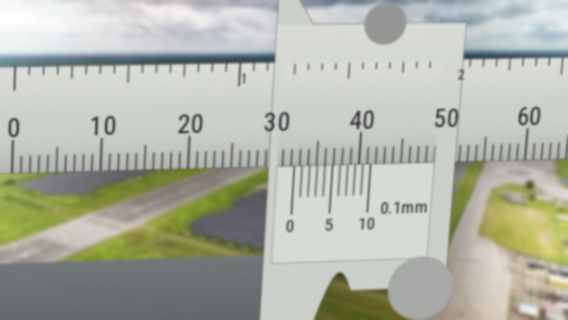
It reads 32.4
